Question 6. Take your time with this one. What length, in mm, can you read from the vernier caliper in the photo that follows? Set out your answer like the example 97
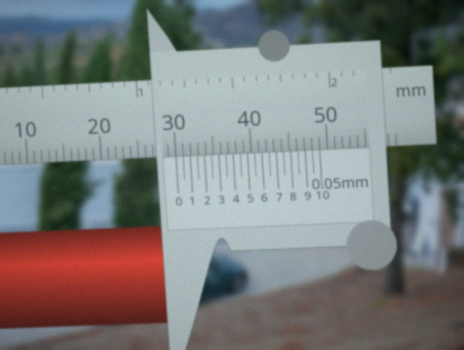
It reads 30.0
